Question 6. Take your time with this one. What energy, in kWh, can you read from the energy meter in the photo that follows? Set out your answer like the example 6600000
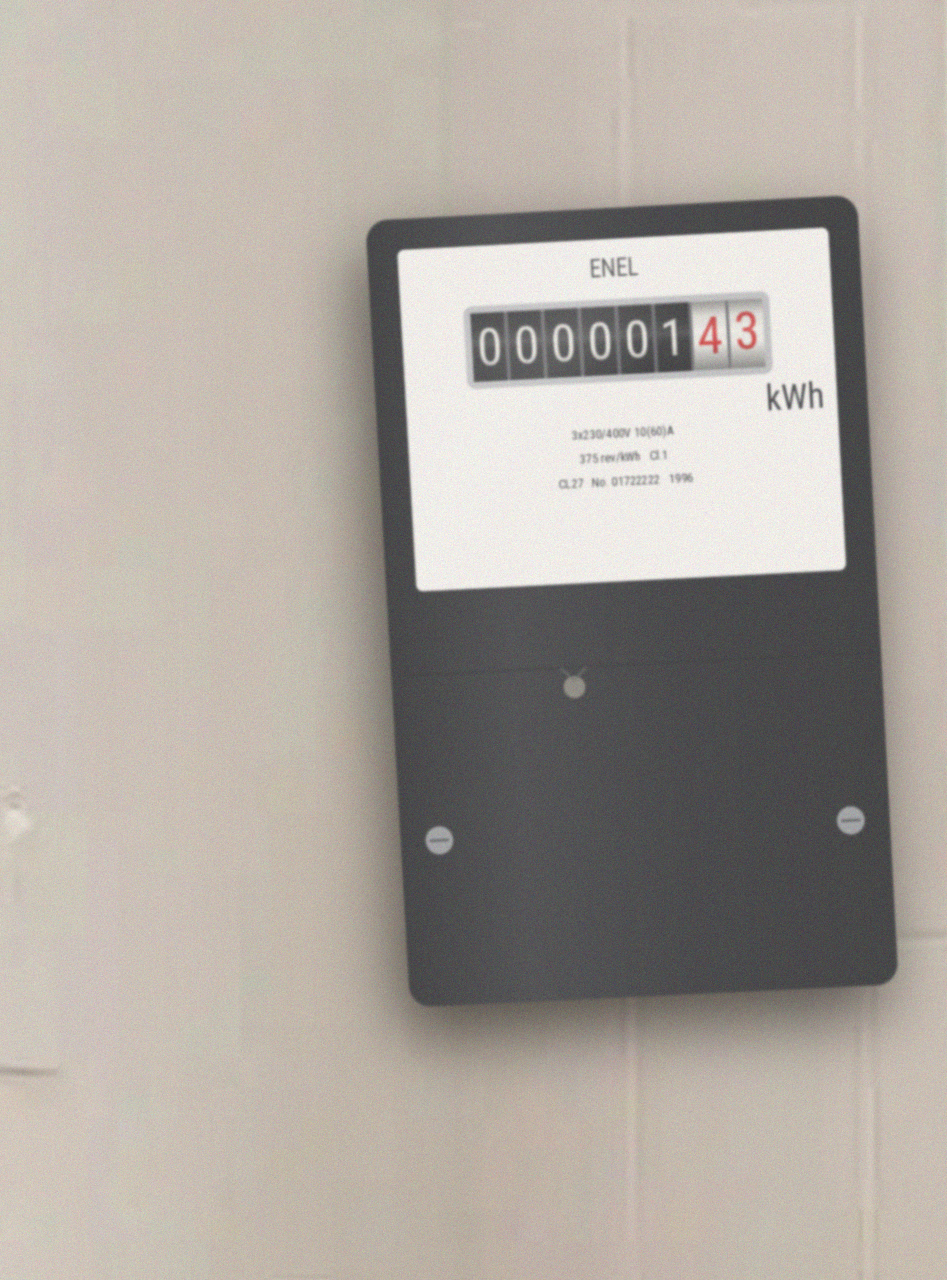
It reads 1.43
